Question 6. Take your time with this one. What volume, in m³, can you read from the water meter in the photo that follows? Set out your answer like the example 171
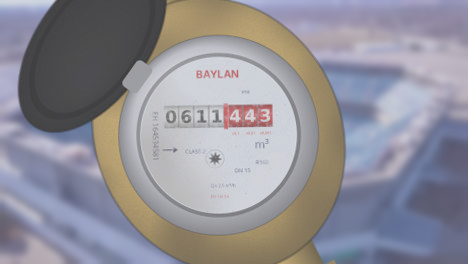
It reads 611.443
